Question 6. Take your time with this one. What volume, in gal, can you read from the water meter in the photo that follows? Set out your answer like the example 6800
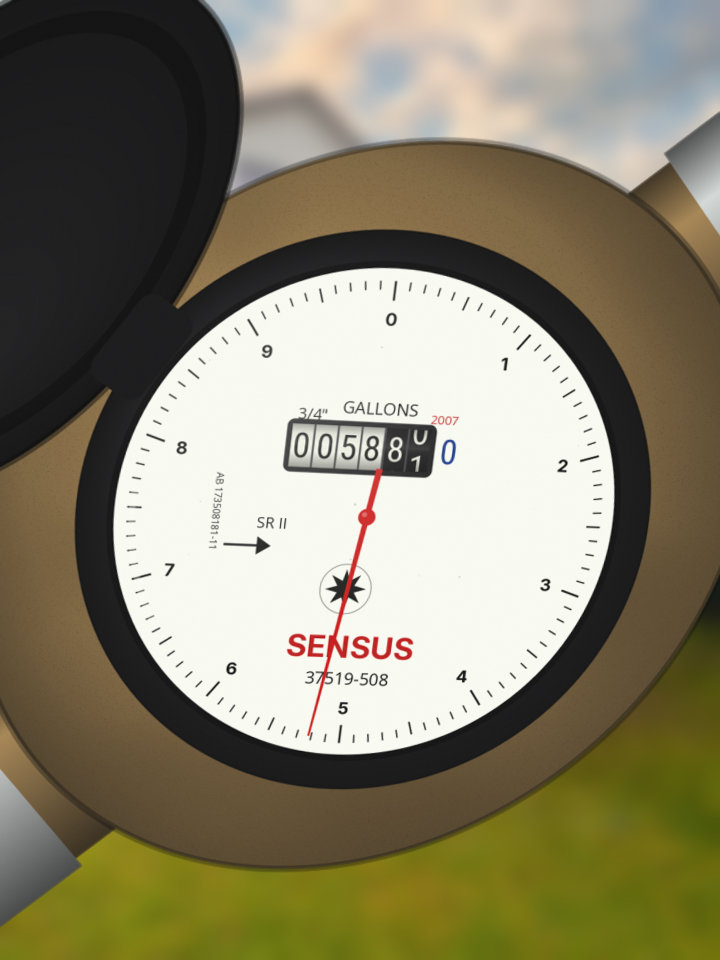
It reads 58805.2
